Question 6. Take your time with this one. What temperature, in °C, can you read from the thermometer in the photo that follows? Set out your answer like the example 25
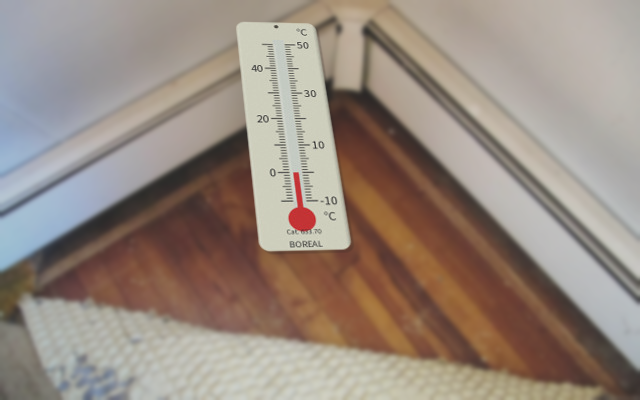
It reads 0
